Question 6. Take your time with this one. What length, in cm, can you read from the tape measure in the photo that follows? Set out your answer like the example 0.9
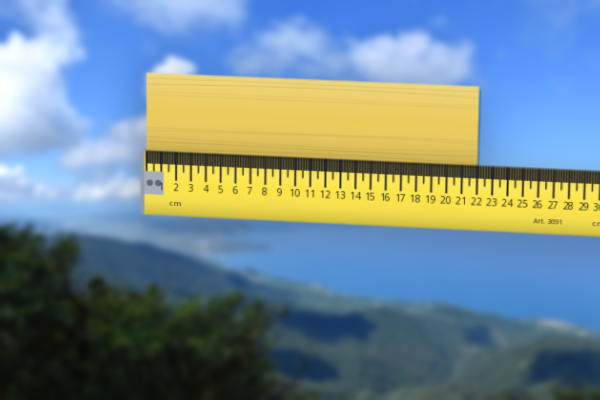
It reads 22
